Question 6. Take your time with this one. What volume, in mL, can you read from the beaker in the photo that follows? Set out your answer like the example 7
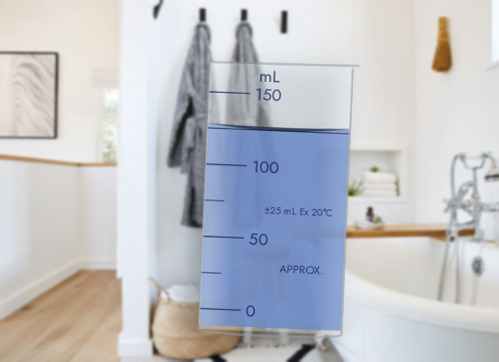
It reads 125
